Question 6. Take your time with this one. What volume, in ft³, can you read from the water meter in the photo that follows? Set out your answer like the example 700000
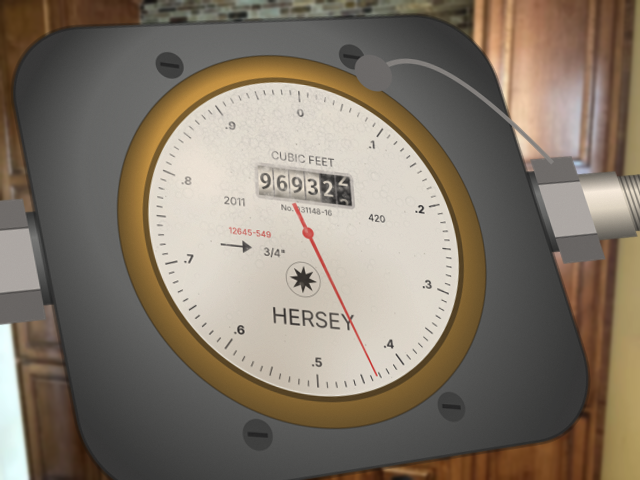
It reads 969322.43
